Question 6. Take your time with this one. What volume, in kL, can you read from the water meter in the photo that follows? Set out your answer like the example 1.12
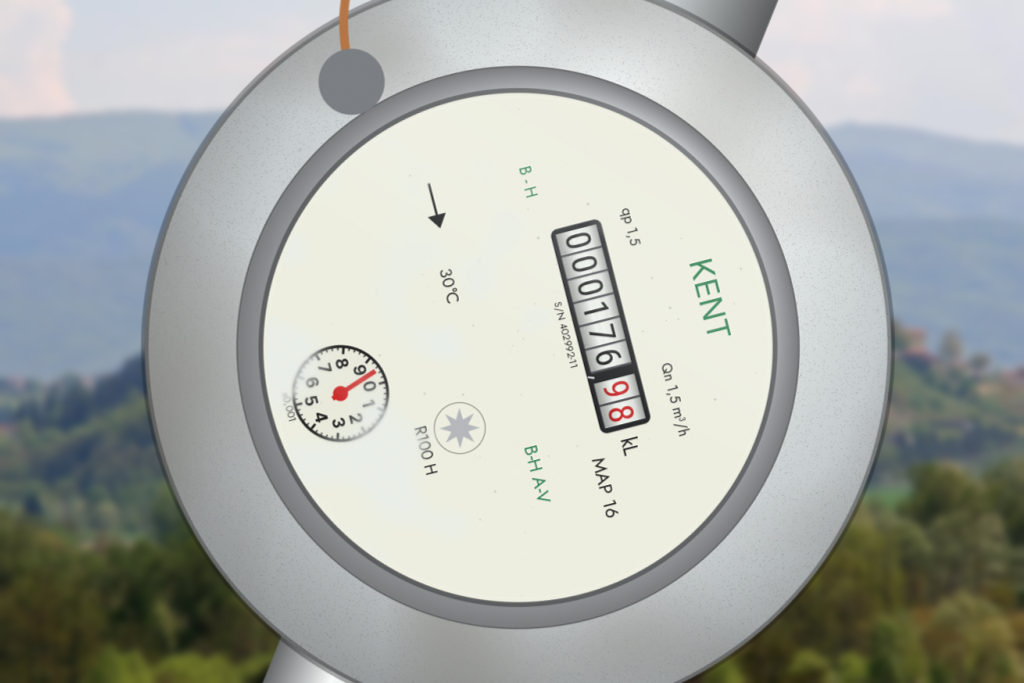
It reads 176.979
